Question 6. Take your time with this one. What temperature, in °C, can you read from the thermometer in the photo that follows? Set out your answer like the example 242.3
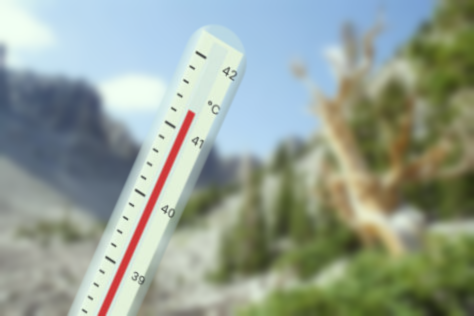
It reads 41.3
